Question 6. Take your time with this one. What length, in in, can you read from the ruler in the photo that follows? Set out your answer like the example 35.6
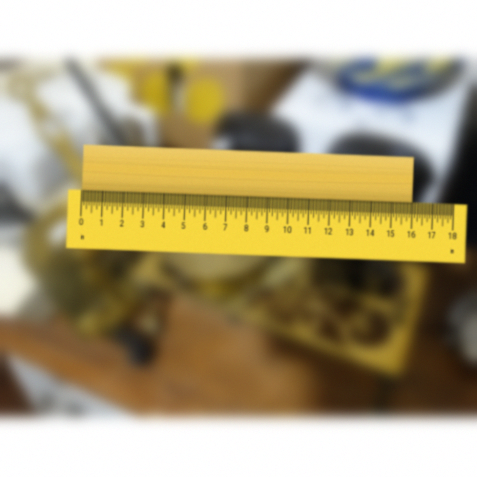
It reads 16
